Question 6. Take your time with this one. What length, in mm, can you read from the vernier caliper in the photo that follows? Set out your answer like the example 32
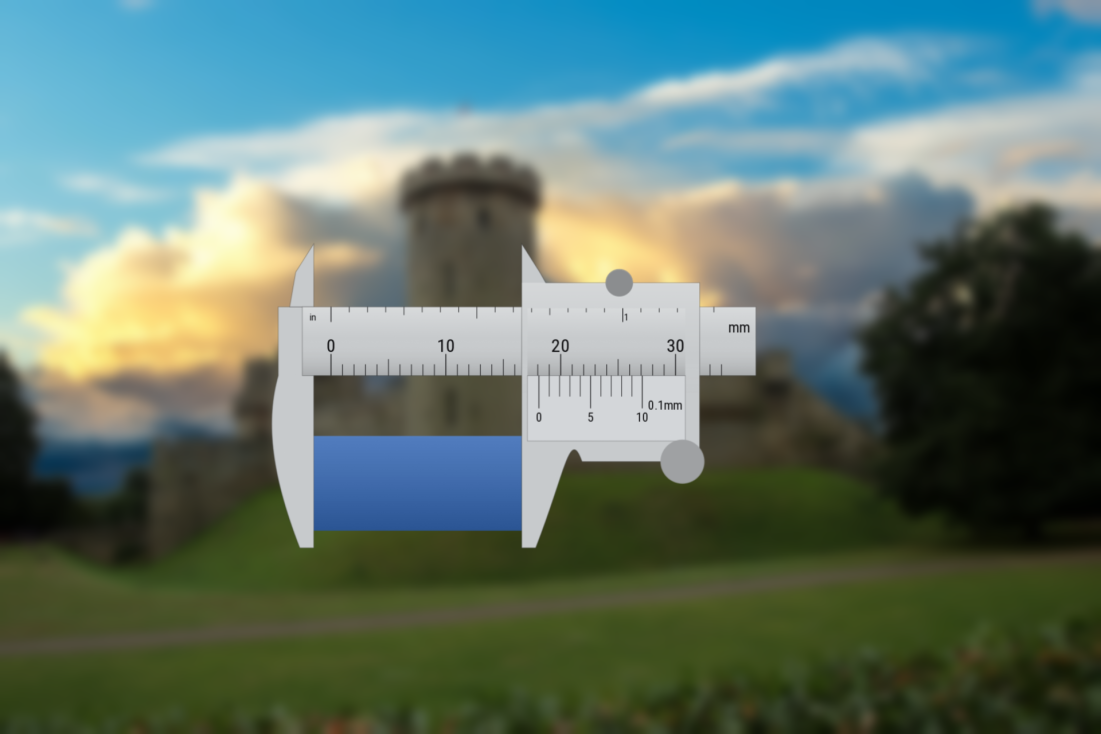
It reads 18.1
